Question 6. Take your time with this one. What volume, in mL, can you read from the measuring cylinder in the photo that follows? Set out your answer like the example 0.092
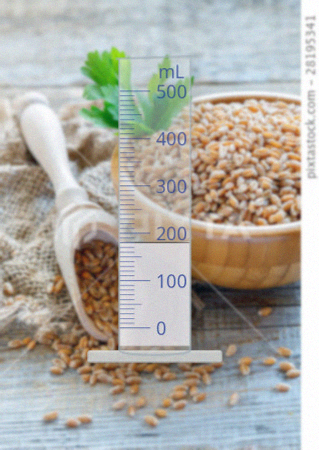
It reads 180
